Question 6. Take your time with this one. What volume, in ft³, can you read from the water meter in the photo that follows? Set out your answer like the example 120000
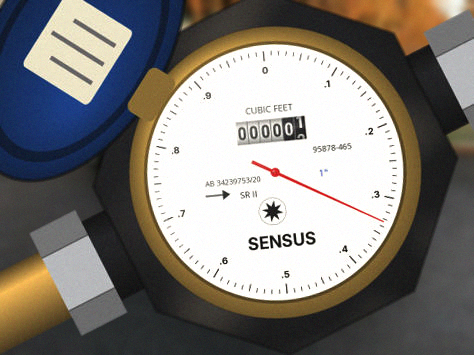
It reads 1.33
